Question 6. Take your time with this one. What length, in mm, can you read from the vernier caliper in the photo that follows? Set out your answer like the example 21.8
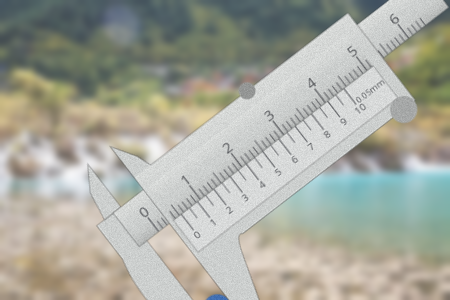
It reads 5.4
